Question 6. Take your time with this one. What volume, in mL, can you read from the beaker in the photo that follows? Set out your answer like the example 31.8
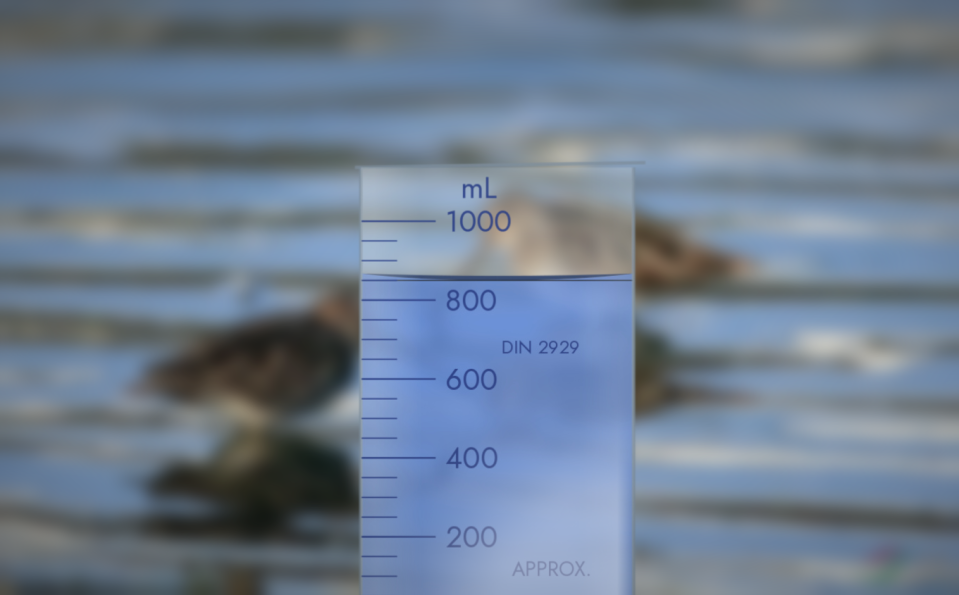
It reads 850
